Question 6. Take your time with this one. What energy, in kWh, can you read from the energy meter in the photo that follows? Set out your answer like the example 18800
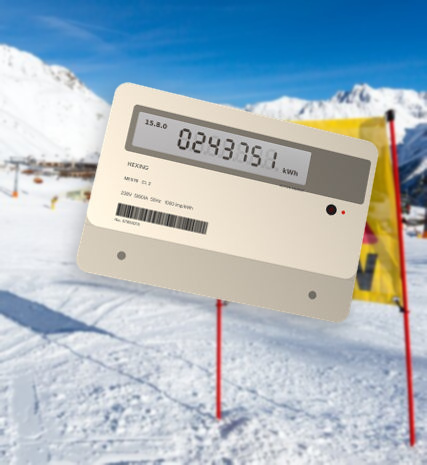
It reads 243751
